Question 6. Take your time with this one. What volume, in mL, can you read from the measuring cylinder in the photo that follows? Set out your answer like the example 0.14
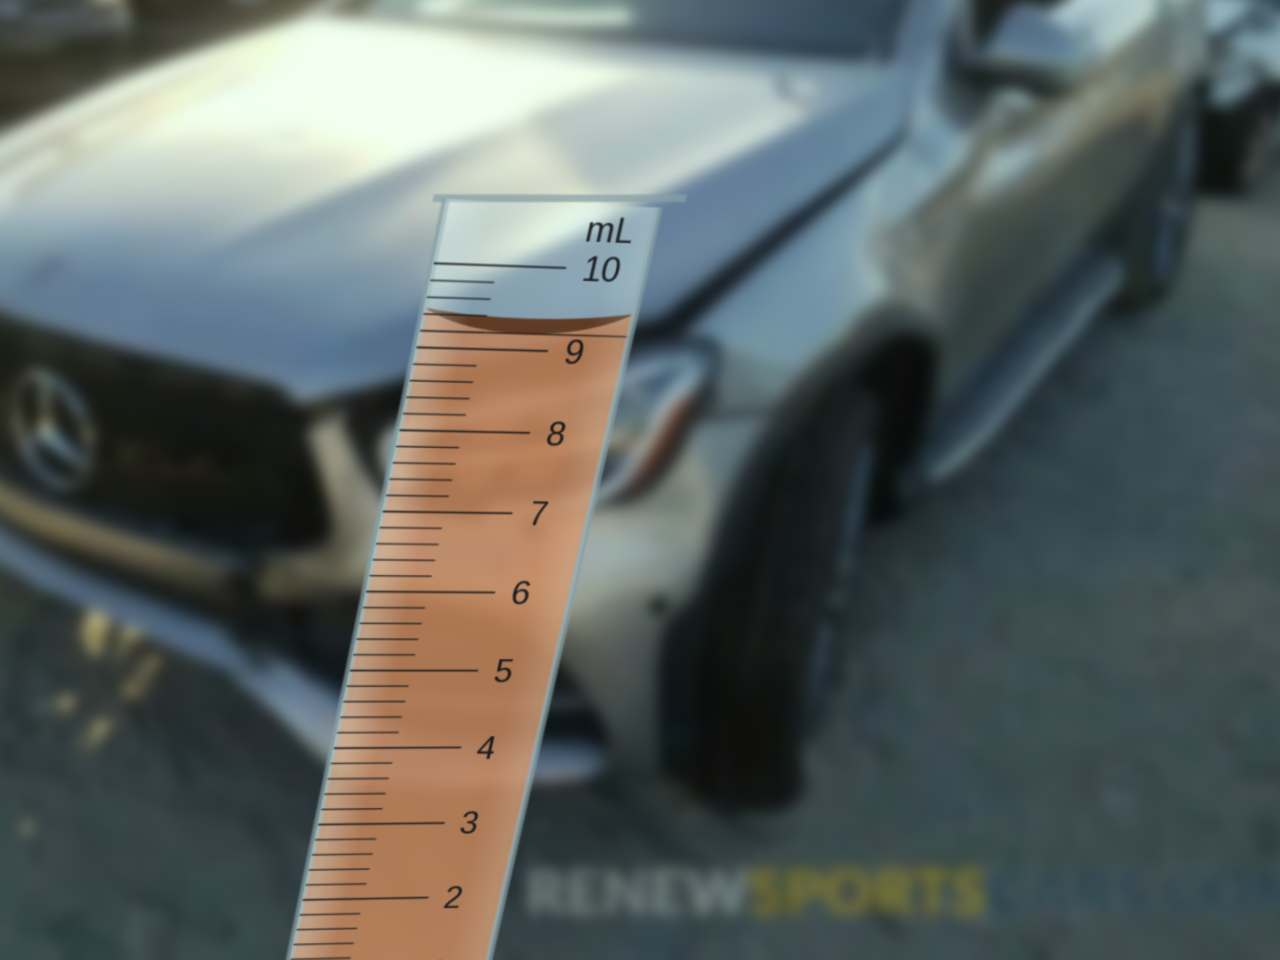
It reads 9.2
